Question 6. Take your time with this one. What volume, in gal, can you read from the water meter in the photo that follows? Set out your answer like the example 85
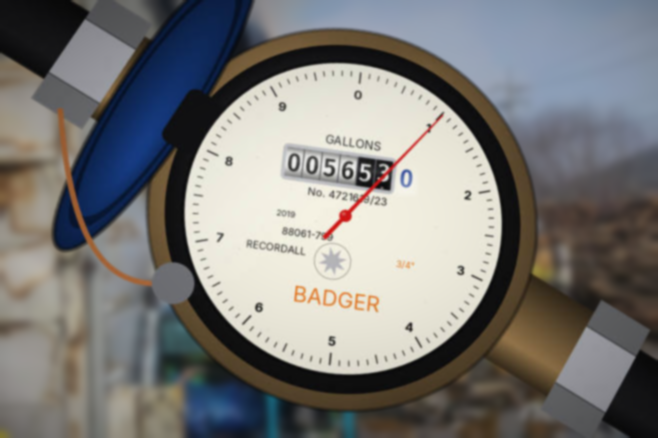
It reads 56531.0
